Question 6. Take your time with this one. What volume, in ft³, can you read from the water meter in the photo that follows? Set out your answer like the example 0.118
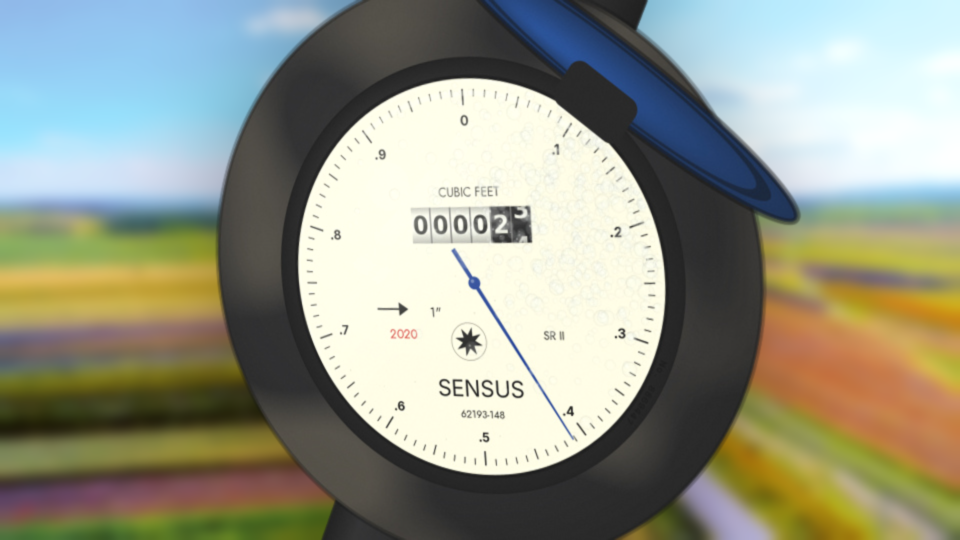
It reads 23.41
